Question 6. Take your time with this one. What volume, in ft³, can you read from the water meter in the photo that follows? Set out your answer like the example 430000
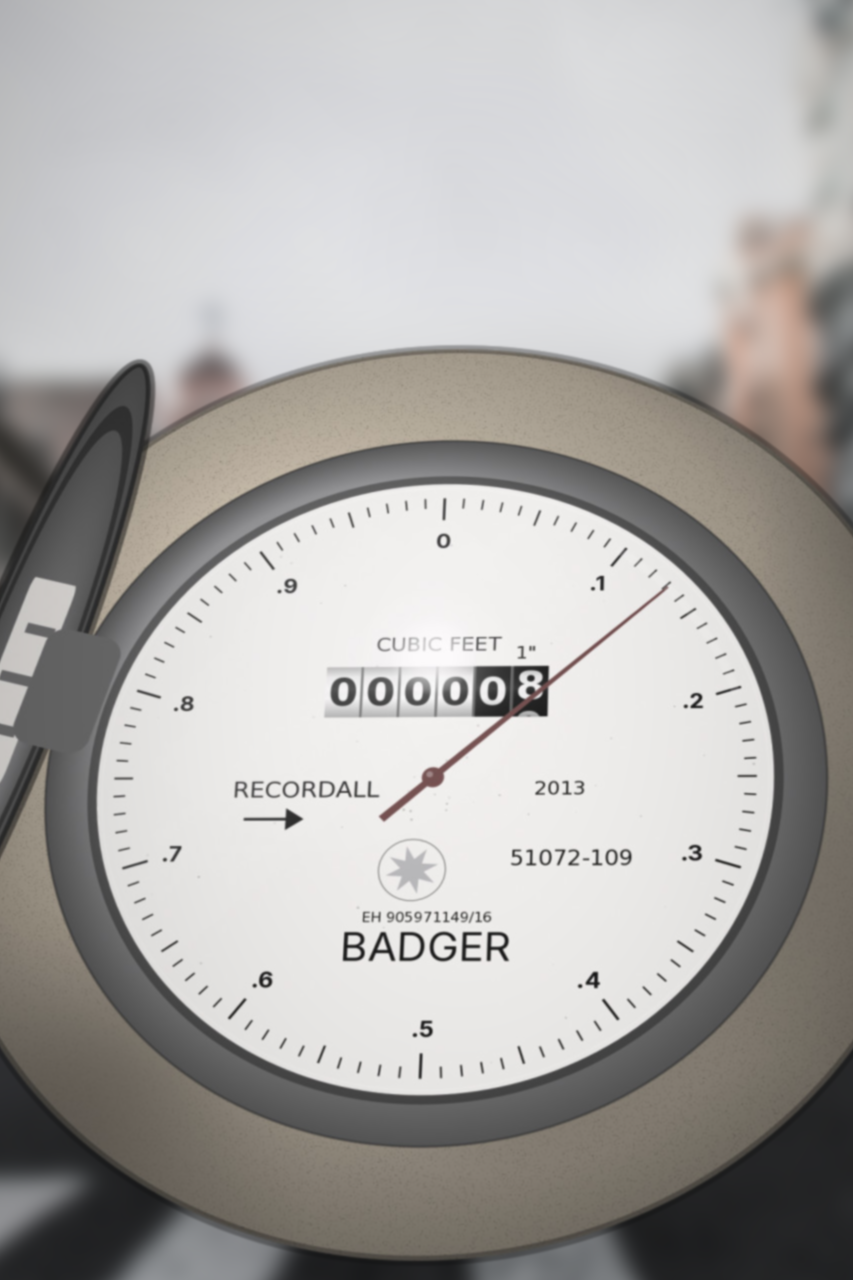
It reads 8.13
